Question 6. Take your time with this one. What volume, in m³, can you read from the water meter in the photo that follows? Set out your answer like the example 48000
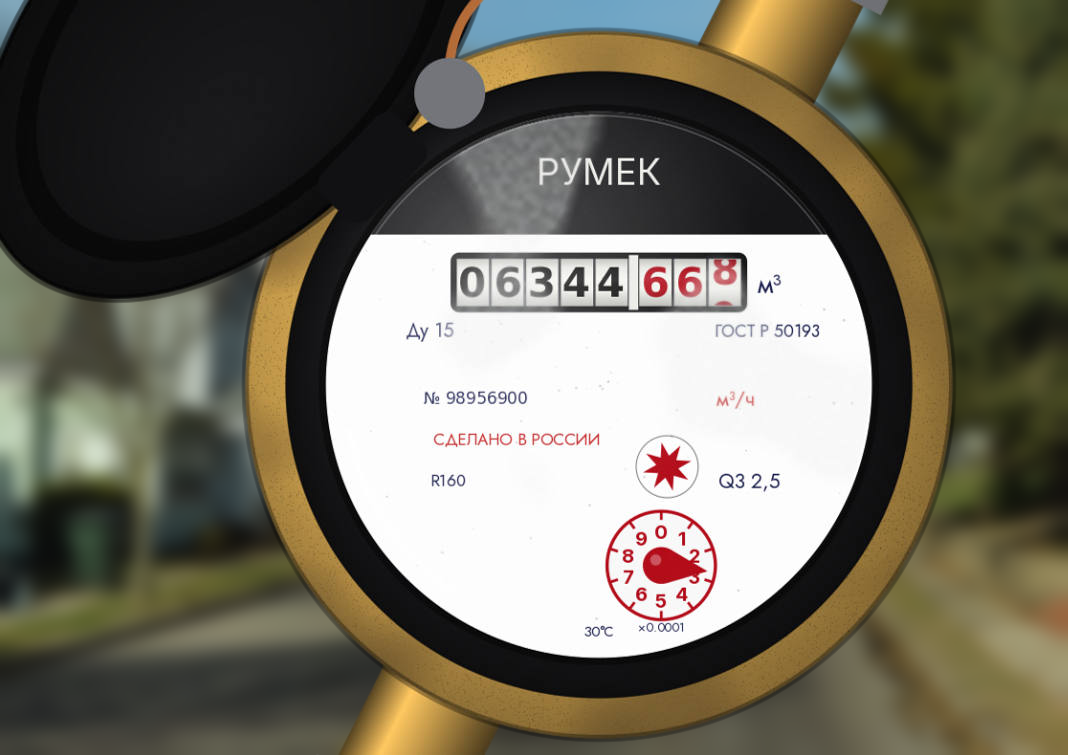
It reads 6344.6682
